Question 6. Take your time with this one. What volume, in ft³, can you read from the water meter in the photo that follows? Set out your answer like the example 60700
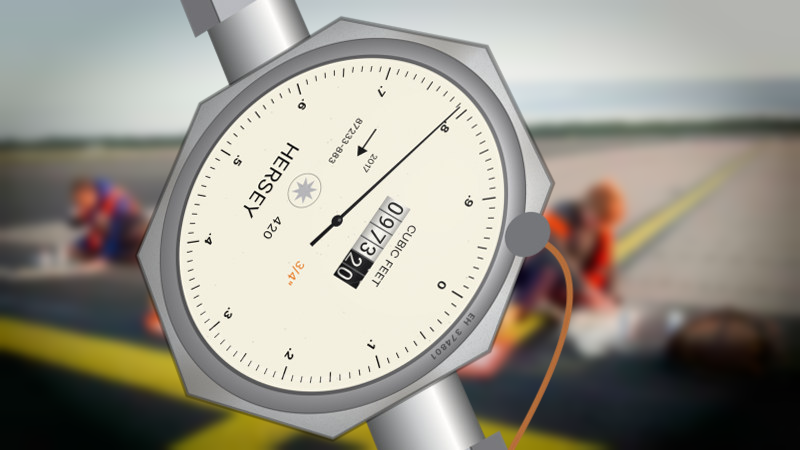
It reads 97319.79
